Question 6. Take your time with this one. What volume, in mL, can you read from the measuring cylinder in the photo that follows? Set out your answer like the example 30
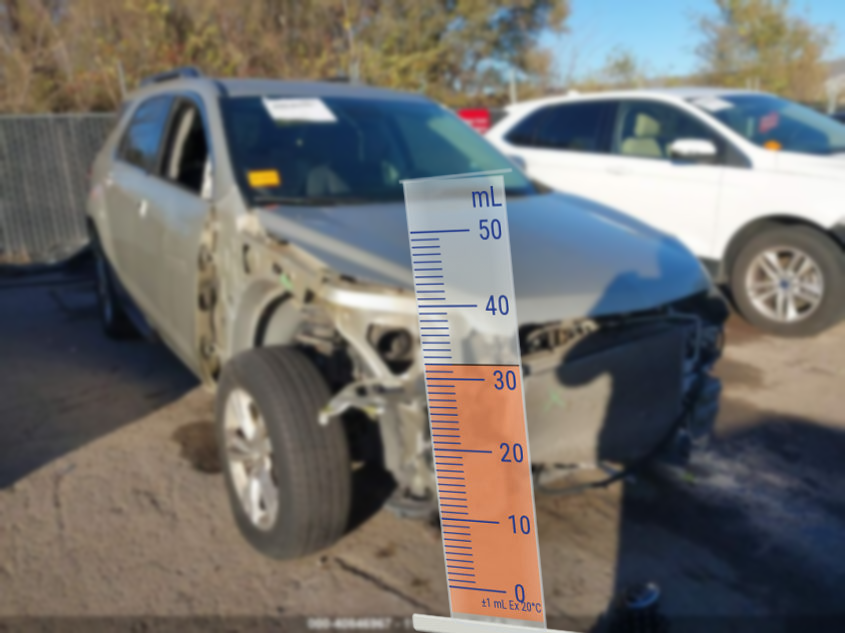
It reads 32
